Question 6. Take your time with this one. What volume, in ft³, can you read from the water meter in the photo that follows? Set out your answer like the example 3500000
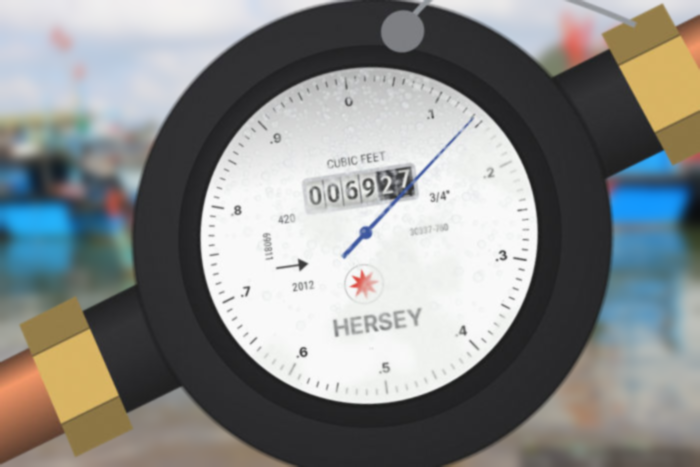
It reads 6927.14
